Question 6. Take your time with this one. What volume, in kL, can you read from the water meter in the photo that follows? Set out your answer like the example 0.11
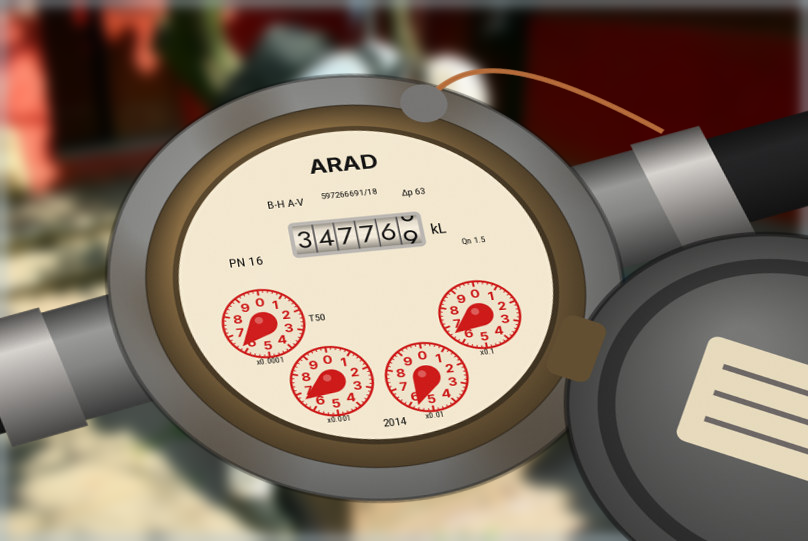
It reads 347768.6566
